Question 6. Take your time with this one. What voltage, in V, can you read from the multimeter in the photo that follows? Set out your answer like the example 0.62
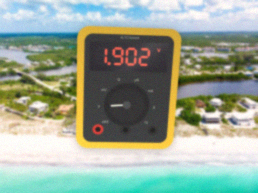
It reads 1.902
